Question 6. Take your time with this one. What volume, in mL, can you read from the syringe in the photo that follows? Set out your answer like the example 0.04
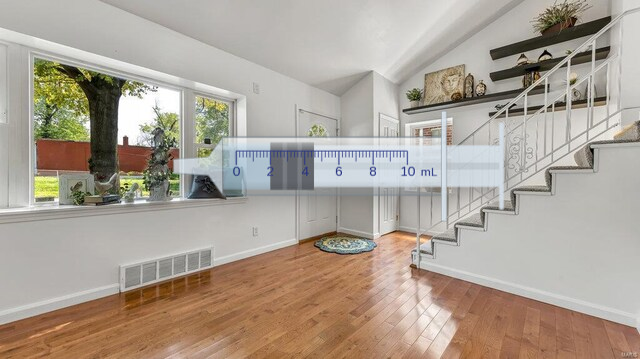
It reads 2
